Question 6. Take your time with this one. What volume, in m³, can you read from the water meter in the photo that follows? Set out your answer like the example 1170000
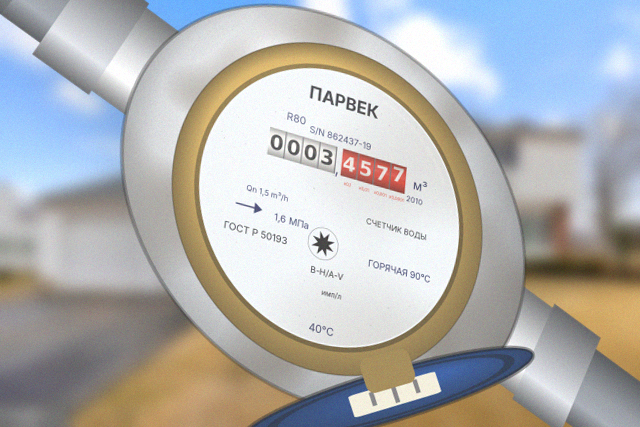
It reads 3.4577
